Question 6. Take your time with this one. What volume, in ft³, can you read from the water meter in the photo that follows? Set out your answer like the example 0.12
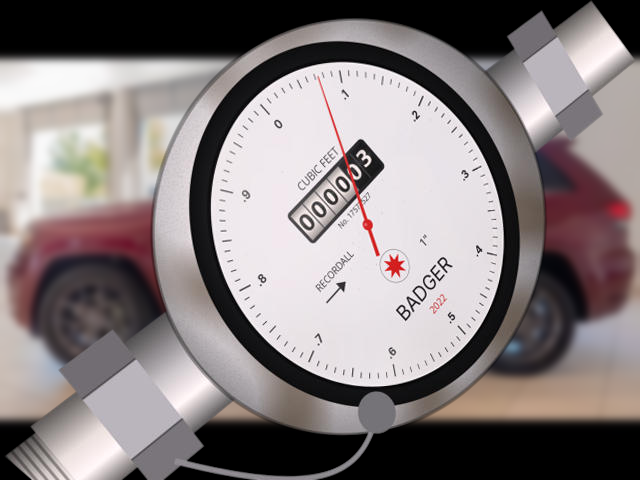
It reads 3.07
